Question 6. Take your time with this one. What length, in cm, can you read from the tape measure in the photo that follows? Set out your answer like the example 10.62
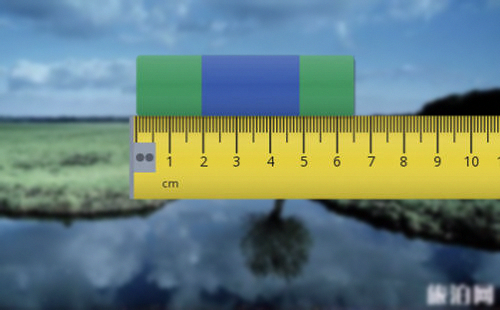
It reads 6.5
